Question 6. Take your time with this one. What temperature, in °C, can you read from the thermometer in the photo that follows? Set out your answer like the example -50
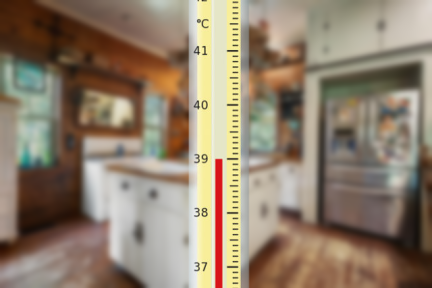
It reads 39
